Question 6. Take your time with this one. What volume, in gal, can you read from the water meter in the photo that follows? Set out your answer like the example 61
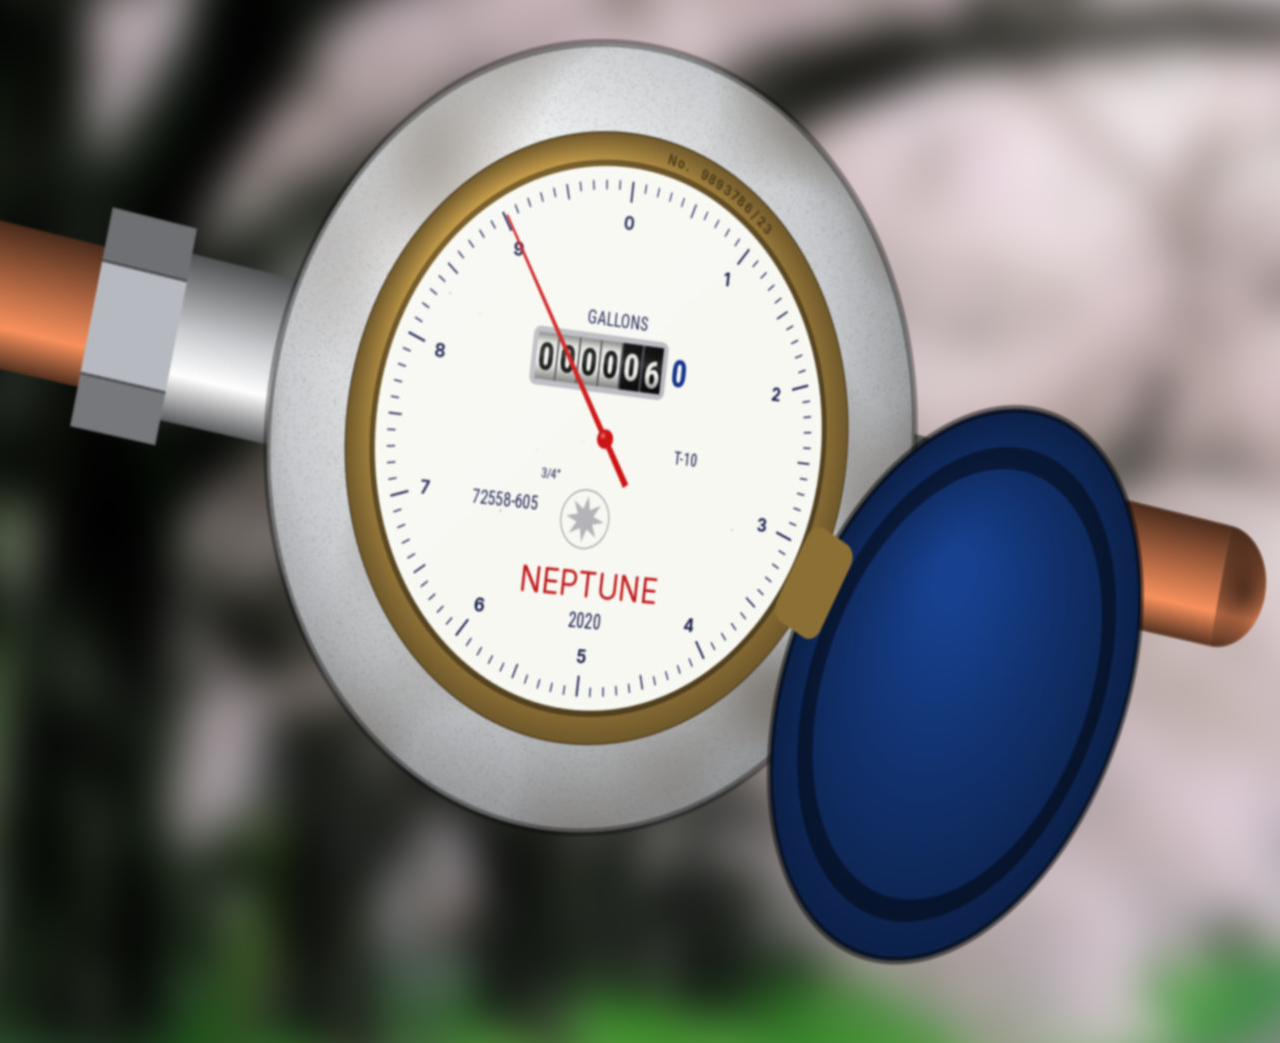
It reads 59.0
